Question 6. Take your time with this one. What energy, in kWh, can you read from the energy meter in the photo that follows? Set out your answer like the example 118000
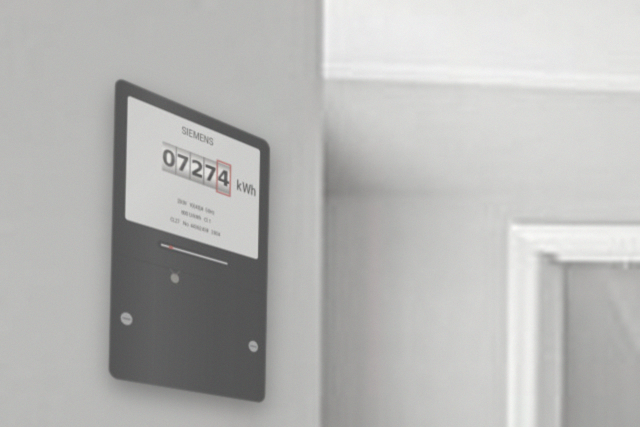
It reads 727.4
